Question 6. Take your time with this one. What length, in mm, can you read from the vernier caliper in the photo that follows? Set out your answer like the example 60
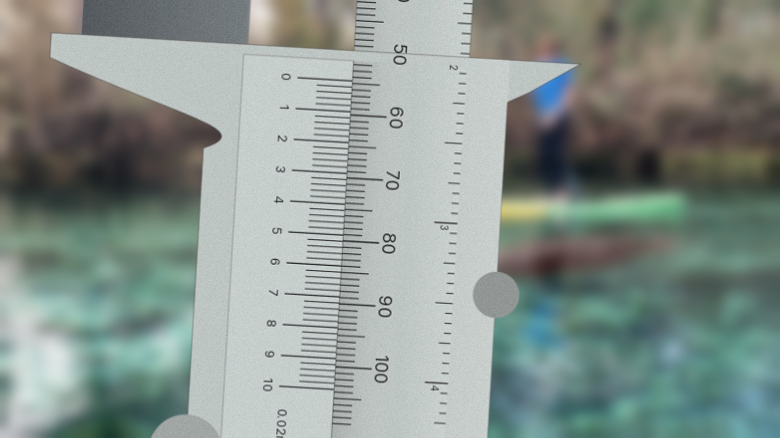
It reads 54.6
